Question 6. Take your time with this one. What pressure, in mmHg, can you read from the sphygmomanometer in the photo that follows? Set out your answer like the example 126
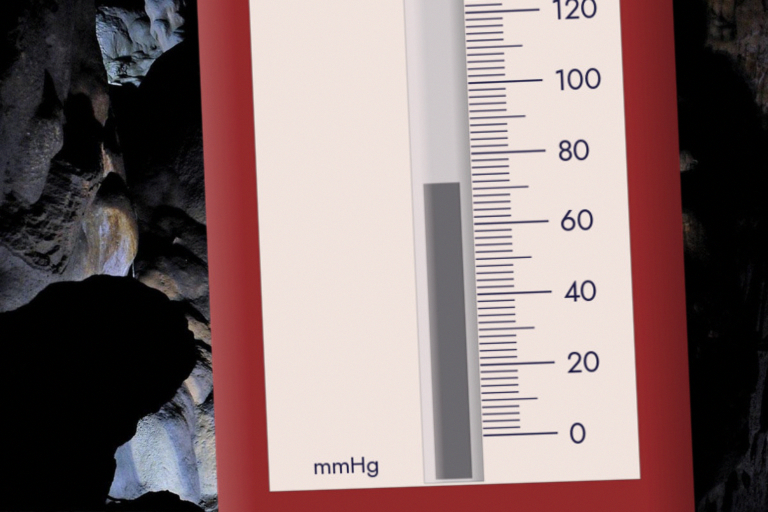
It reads 72
